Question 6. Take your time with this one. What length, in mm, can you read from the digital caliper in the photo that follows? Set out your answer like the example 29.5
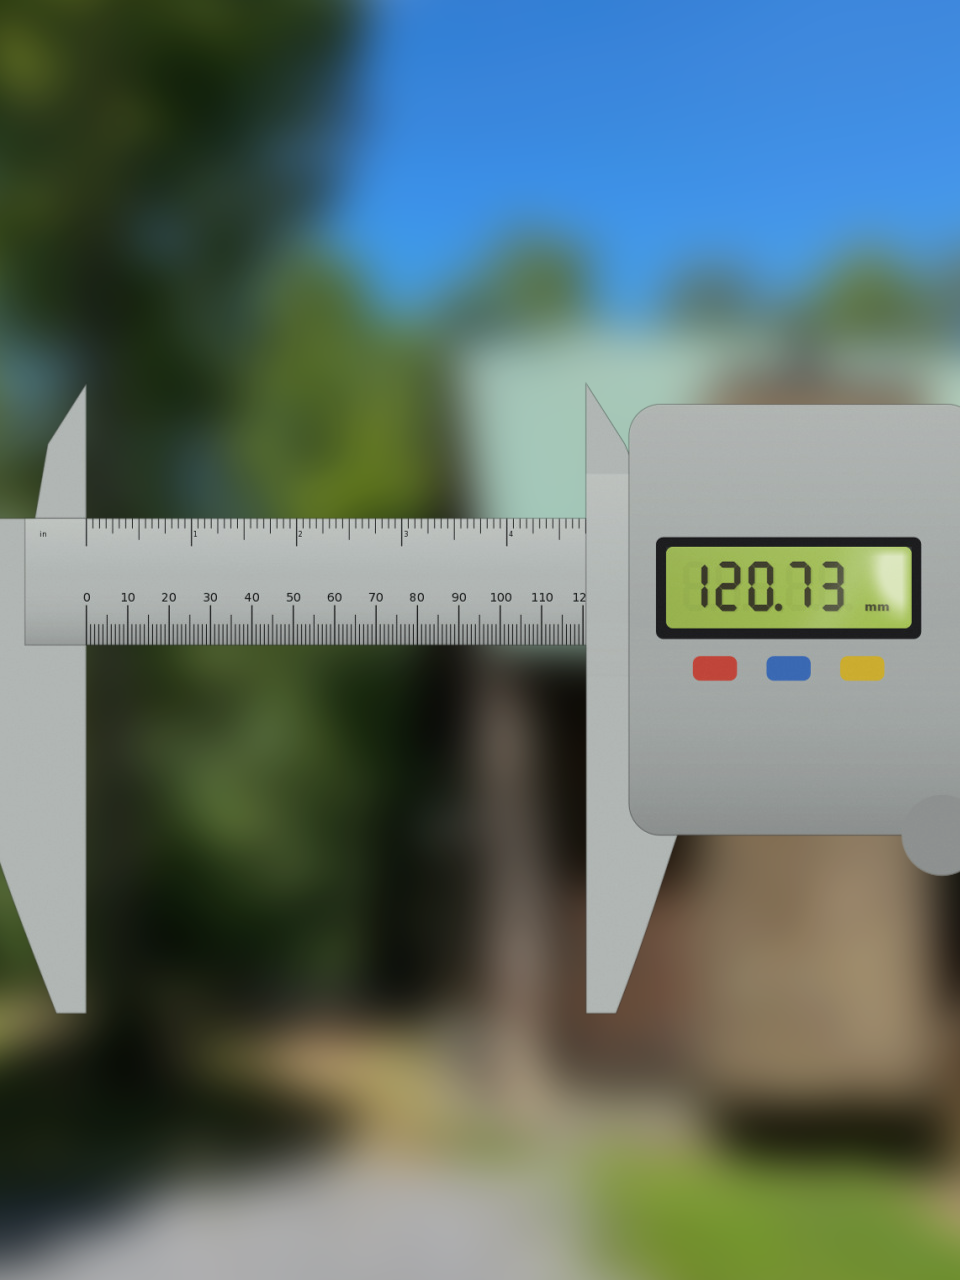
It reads 120.73
